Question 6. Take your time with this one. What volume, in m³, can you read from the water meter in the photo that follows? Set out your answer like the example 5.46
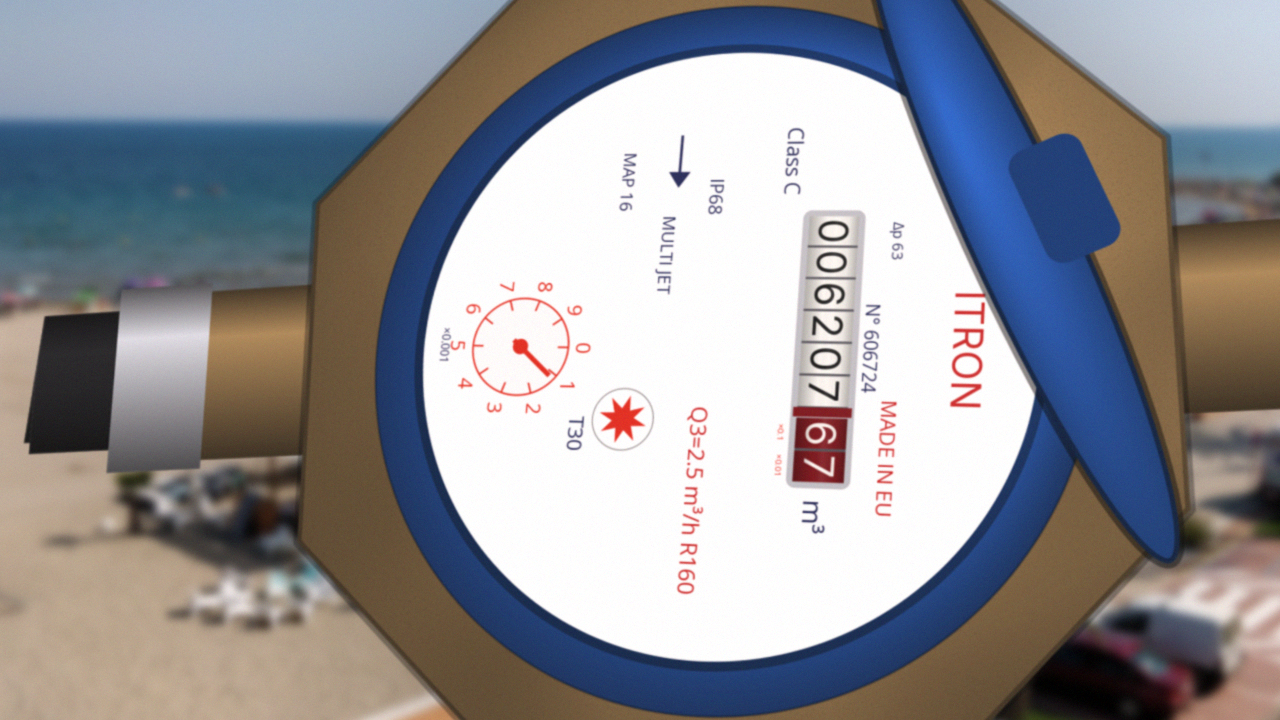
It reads 6207.671
